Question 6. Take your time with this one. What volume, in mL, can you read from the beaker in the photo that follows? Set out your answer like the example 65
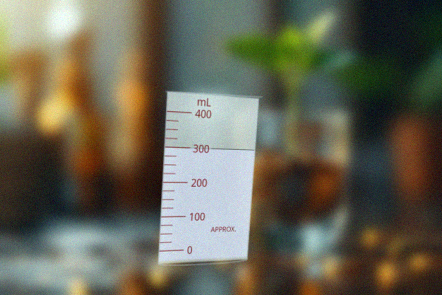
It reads 300
